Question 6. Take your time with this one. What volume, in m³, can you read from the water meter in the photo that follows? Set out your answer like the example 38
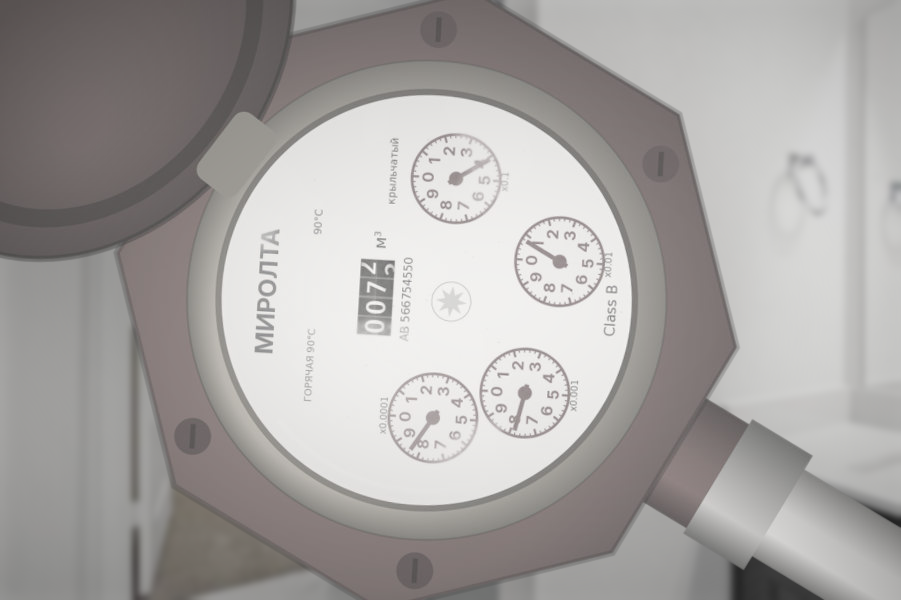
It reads 72.4078
